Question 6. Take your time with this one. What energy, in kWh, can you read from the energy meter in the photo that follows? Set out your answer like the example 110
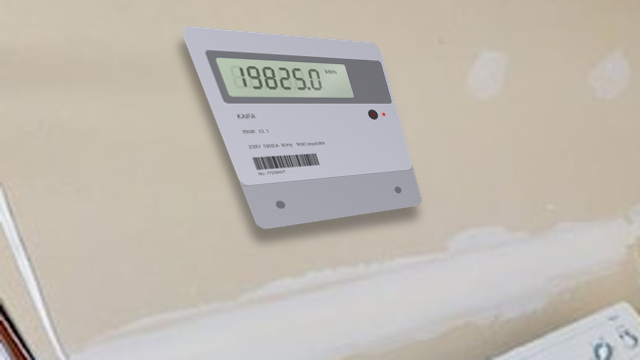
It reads 19825.0
